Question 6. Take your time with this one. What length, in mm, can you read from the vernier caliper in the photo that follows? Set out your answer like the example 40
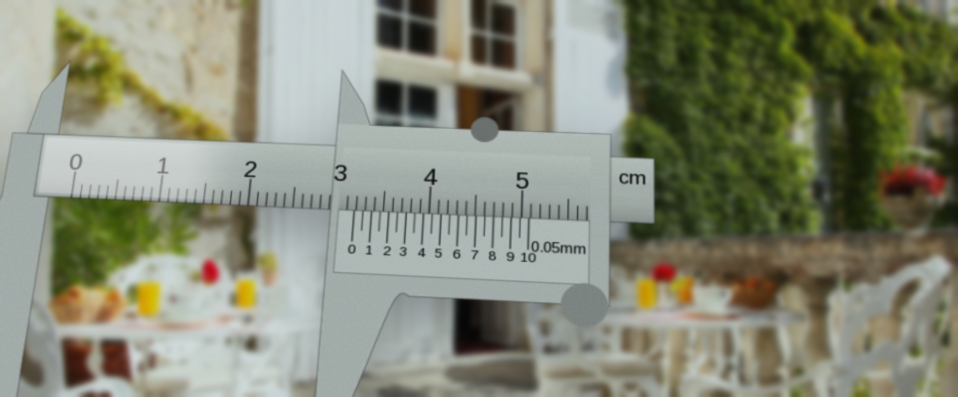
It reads 31.8
